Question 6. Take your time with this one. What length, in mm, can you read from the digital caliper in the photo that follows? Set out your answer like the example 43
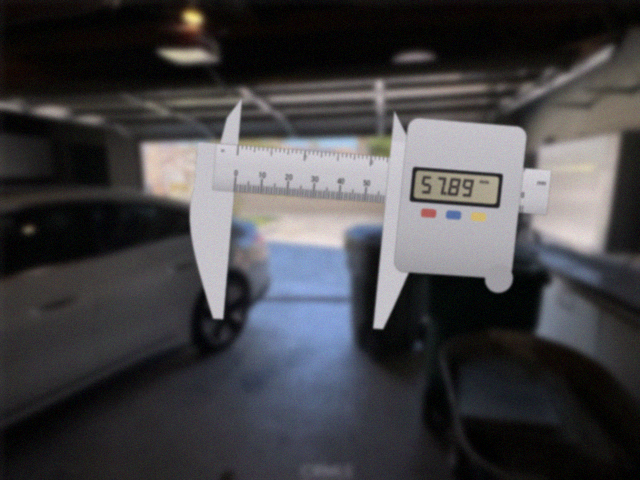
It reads 57.89
